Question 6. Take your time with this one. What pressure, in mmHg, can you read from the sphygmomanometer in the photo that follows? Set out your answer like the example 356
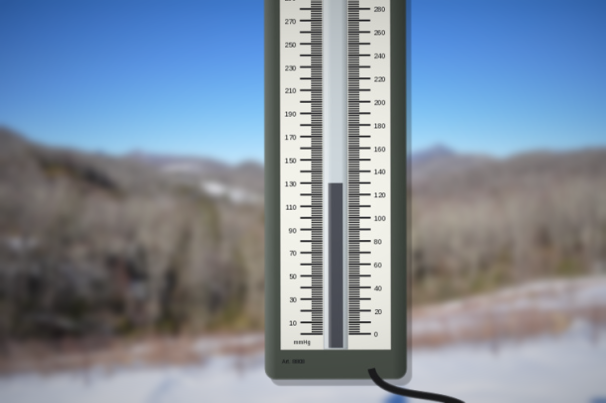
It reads 130
